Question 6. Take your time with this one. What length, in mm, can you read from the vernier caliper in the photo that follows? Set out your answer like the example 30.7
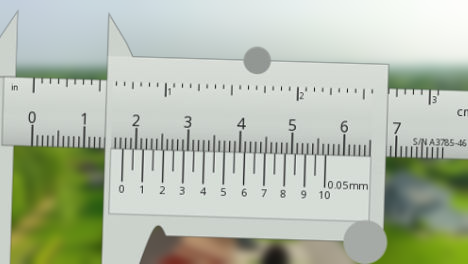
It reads 17.5
